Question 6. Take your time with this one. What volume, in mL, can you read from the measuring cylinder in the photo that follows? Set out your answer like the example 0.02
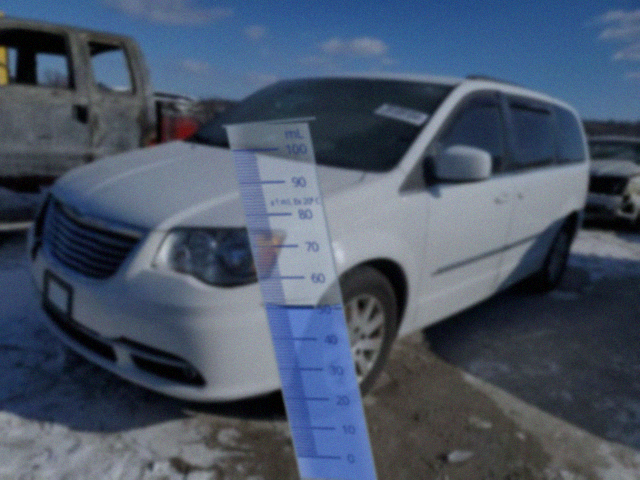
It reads 50
